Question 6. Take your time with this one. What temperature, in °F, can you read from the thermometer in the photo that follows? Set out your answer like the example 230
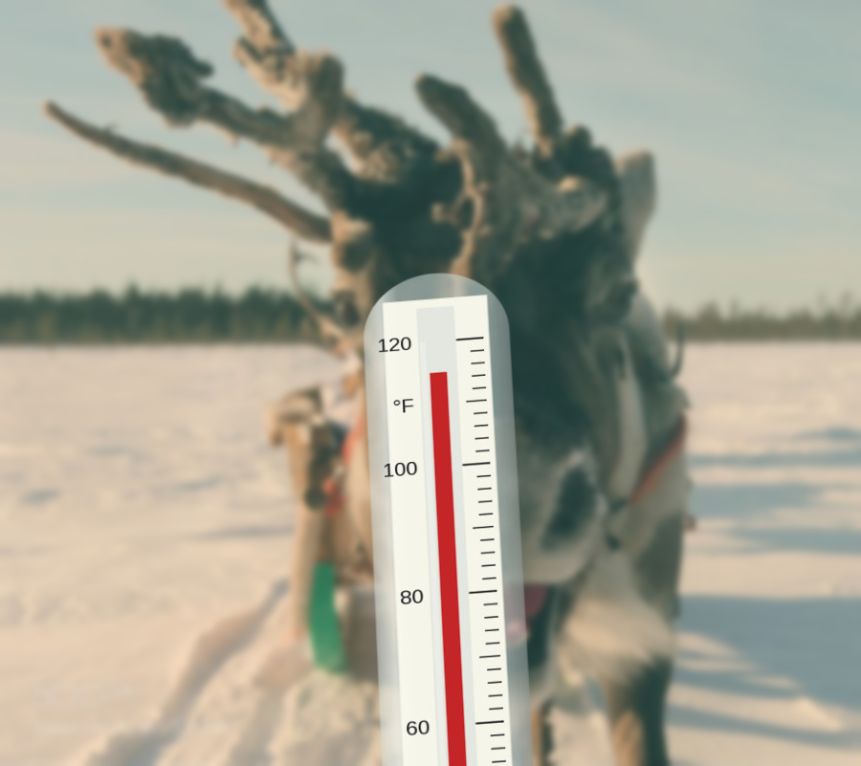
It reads 115
